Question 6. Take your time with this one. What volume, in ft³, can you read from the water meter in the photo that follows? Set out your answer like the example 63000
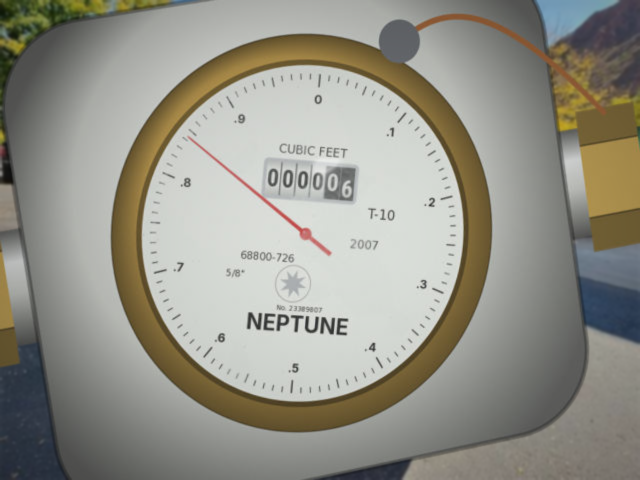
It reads 5.84
